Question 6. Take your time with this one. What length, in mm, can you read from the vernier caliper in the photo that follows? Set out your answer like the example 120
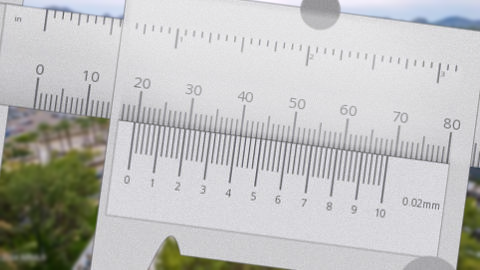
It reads 19.5
